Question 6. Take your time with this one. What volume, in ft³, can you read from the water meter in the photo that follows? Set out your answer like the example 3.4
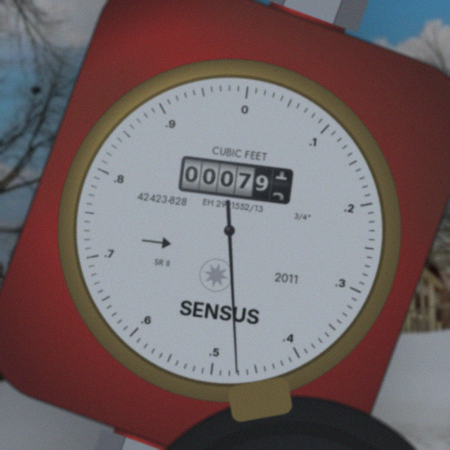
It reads 791.47
